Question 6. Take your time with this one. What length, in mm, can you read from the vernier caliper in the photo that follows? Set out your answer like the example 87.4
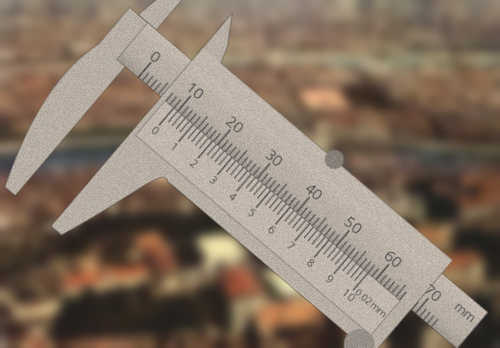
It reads 9.0
